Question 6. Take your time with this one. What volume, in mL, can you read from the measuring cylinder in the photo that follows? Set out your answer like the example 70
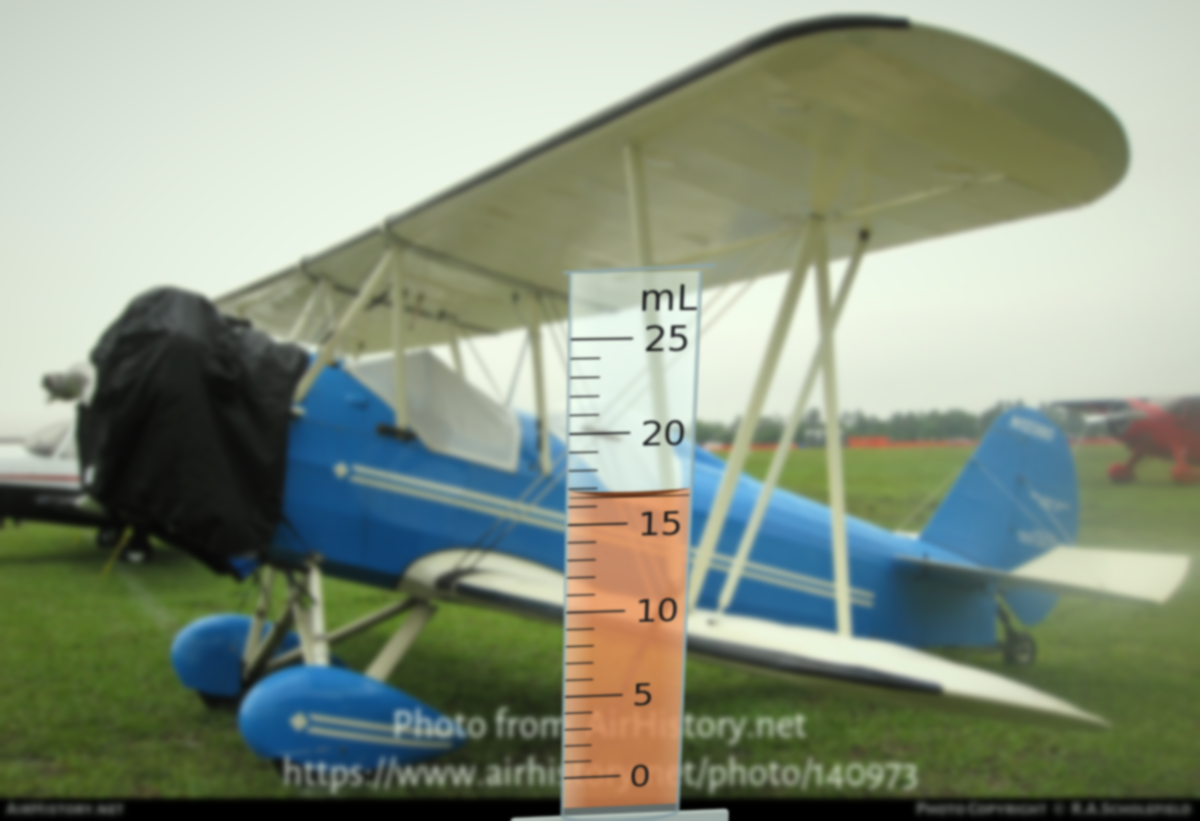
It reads 16.5
